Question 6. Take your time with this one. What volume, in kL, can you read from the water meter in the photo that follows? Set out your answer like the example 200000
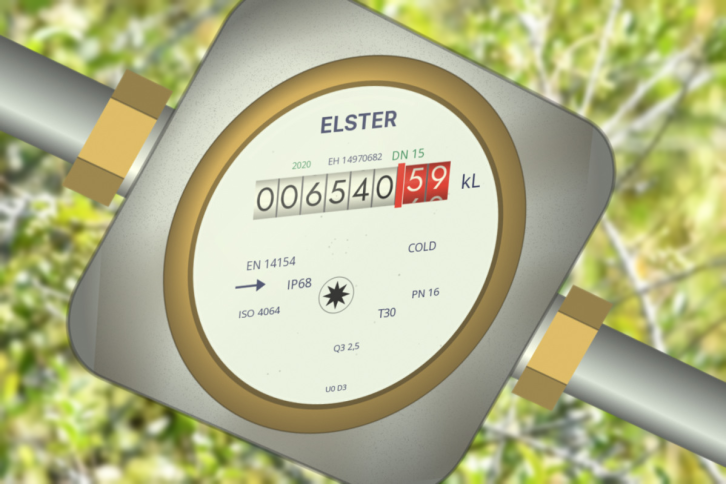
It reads 6540.59
